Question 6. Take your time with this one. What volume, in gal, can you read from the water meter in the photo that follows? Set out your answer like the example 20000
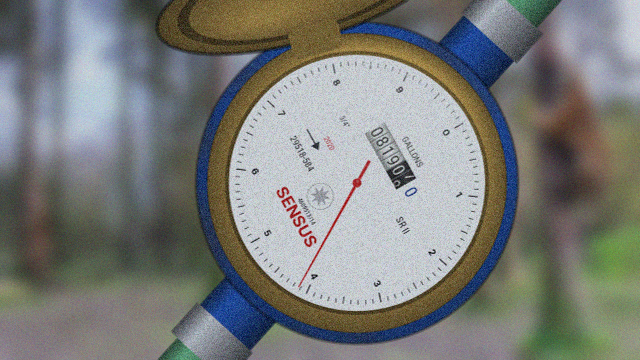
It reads 819074.1
